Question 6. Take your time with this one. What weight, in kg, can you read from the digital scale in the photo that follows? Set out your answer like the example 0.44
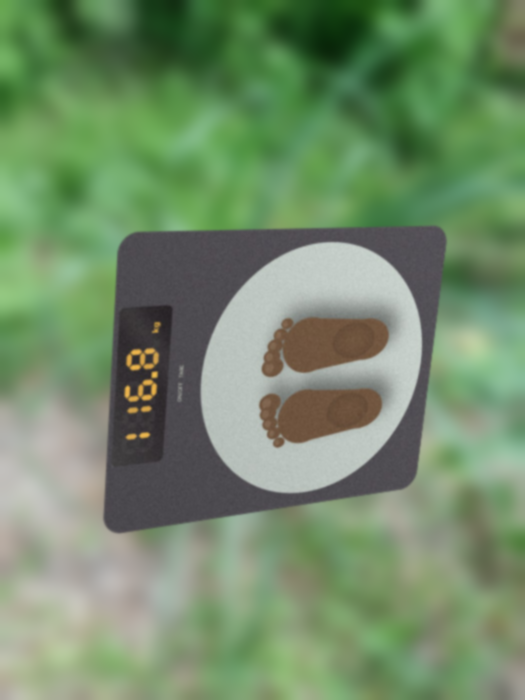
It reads 116.8
